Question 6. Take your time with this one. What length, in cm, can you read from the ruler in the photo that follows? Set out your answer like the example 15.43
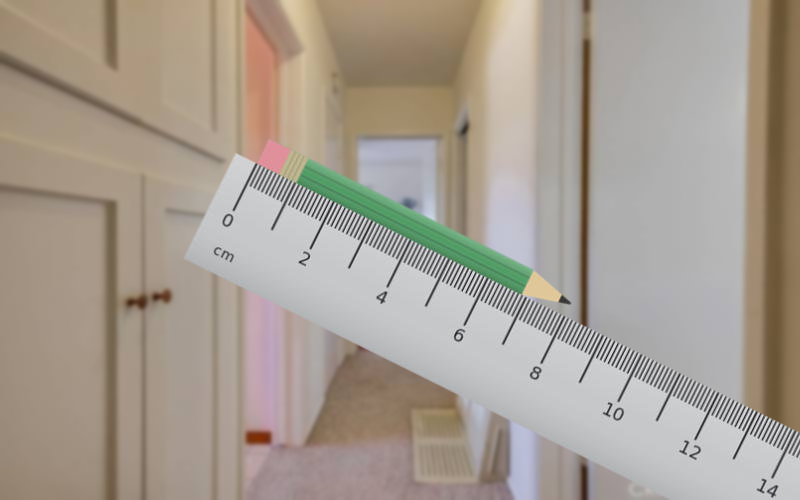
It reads 8
